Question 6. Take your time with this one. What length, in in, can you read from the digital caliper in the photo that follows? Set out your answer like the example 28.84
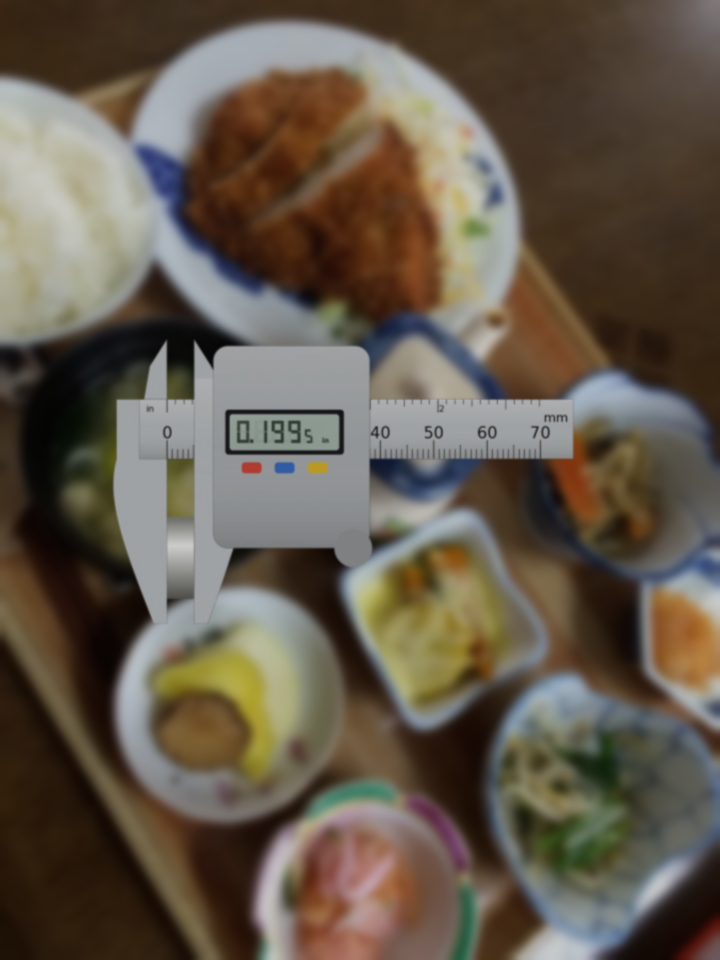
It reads 0.1995
